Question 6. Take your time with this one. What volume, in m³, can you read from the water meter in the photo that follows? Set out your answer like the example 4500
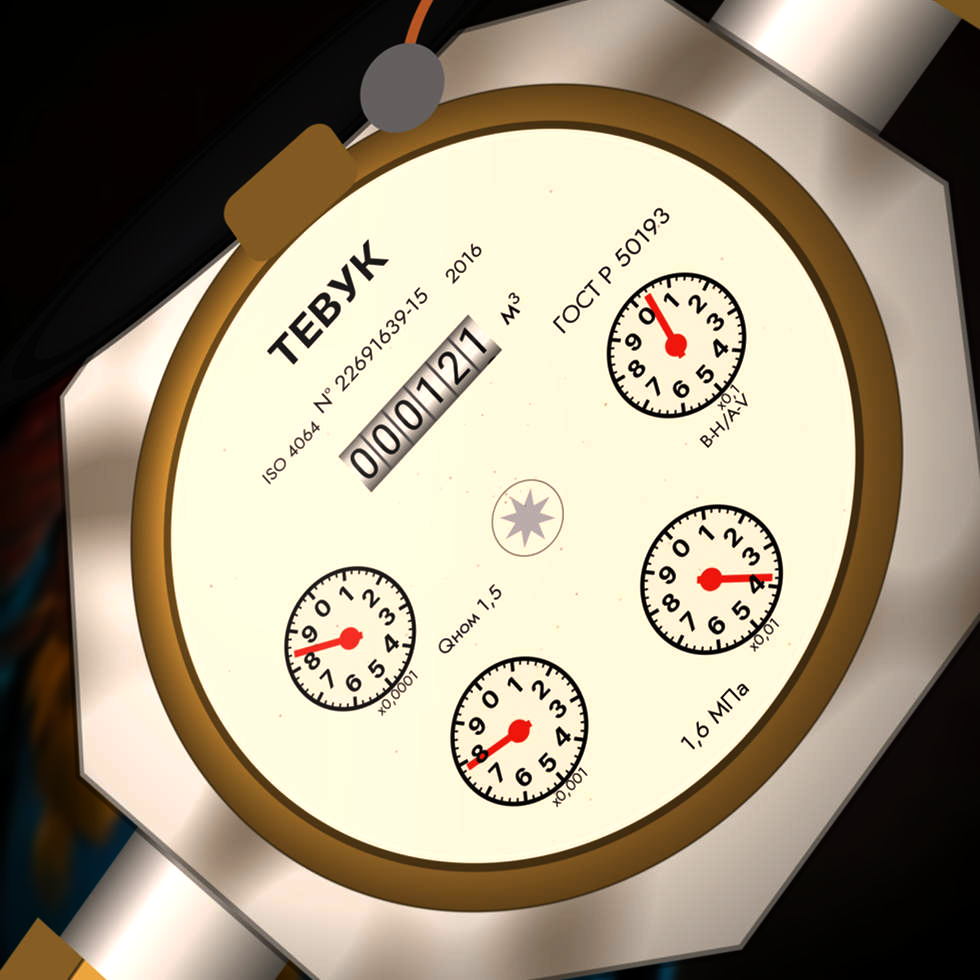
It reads 121.0378
